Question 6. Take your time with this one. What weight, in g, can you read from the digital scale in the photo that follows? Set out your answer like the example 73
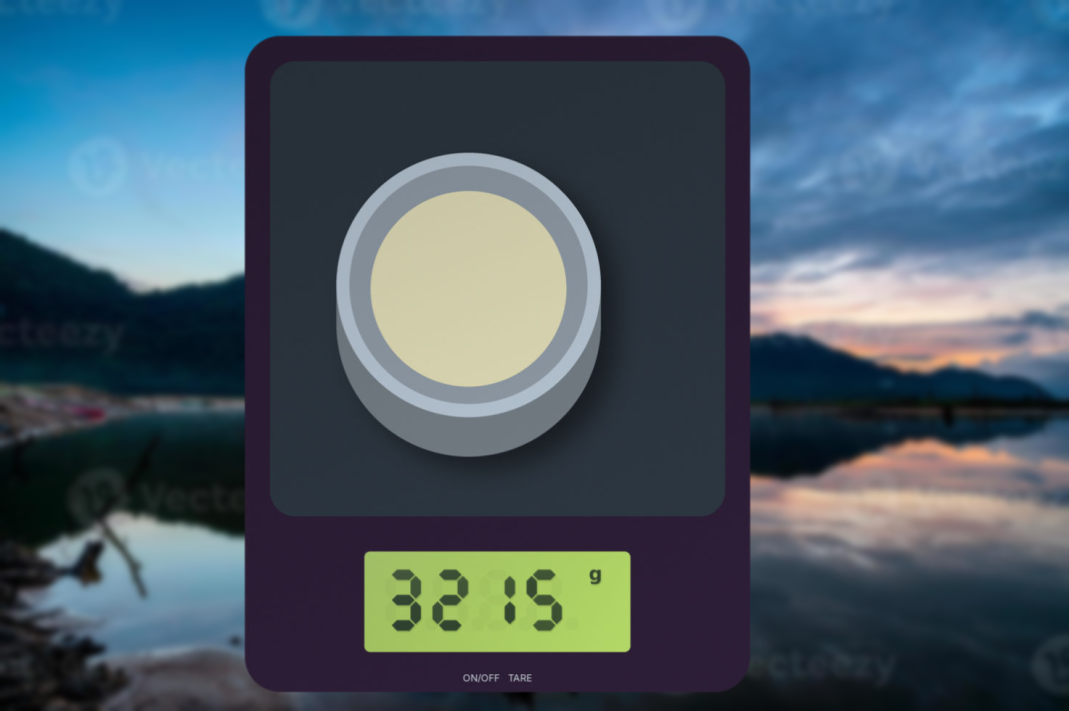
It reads 3215
